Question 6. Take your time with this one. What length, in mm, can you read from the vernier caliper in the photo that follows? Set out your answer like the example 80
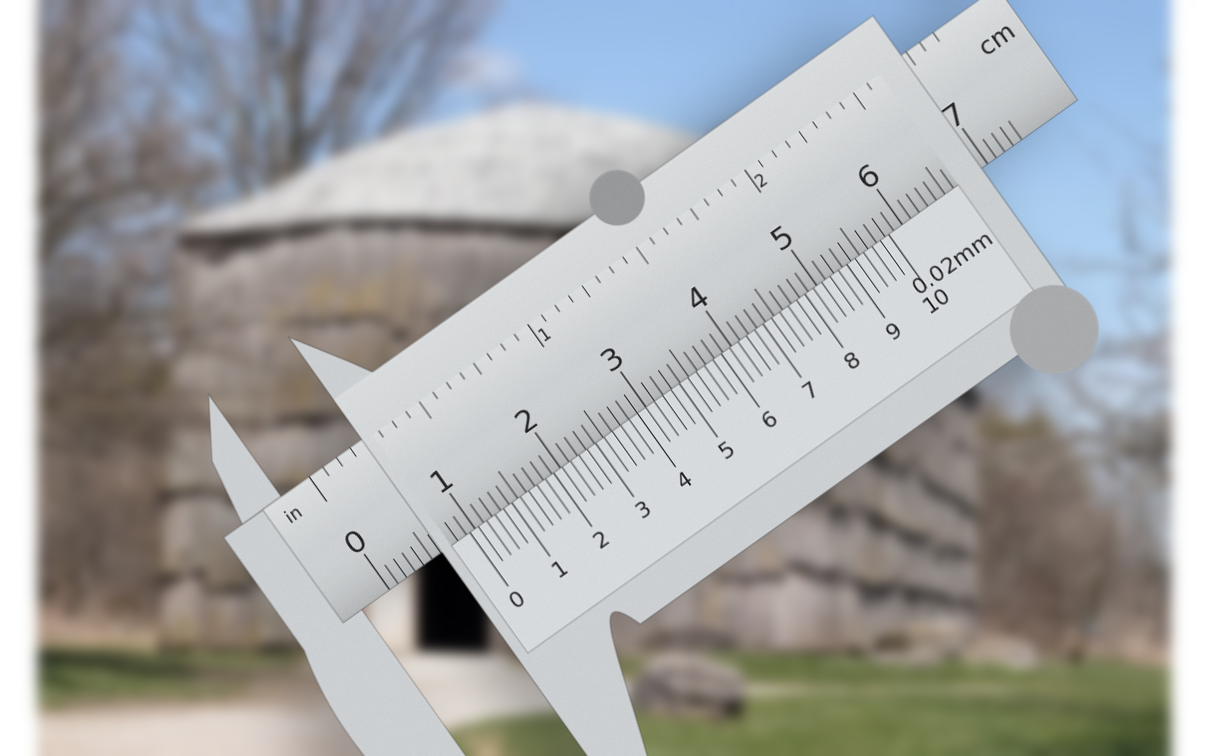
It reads 9.4
